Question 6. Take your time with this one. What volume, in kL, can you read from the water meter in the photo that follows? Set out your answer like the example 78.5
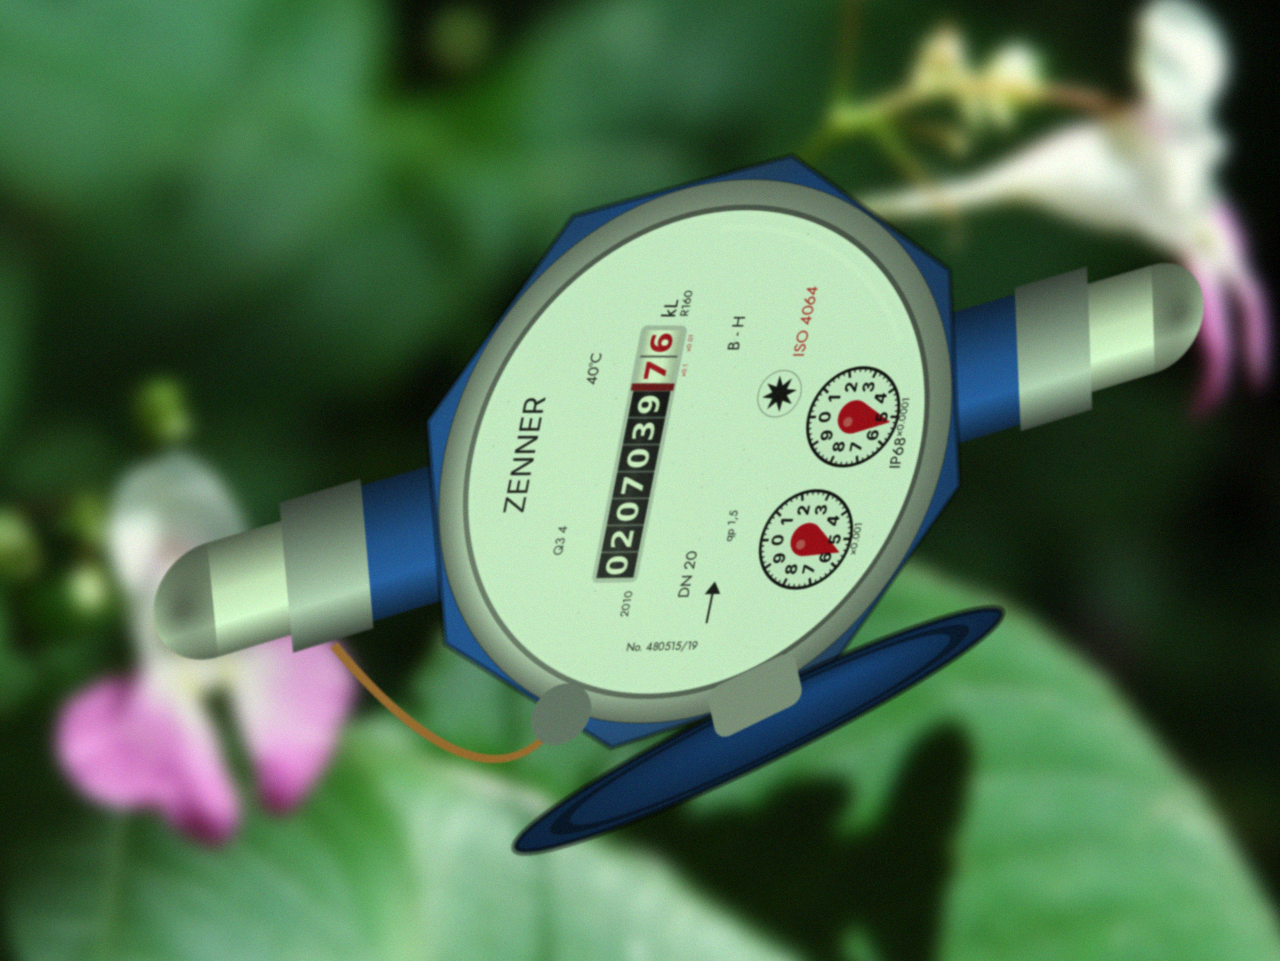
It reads 207039.7655
